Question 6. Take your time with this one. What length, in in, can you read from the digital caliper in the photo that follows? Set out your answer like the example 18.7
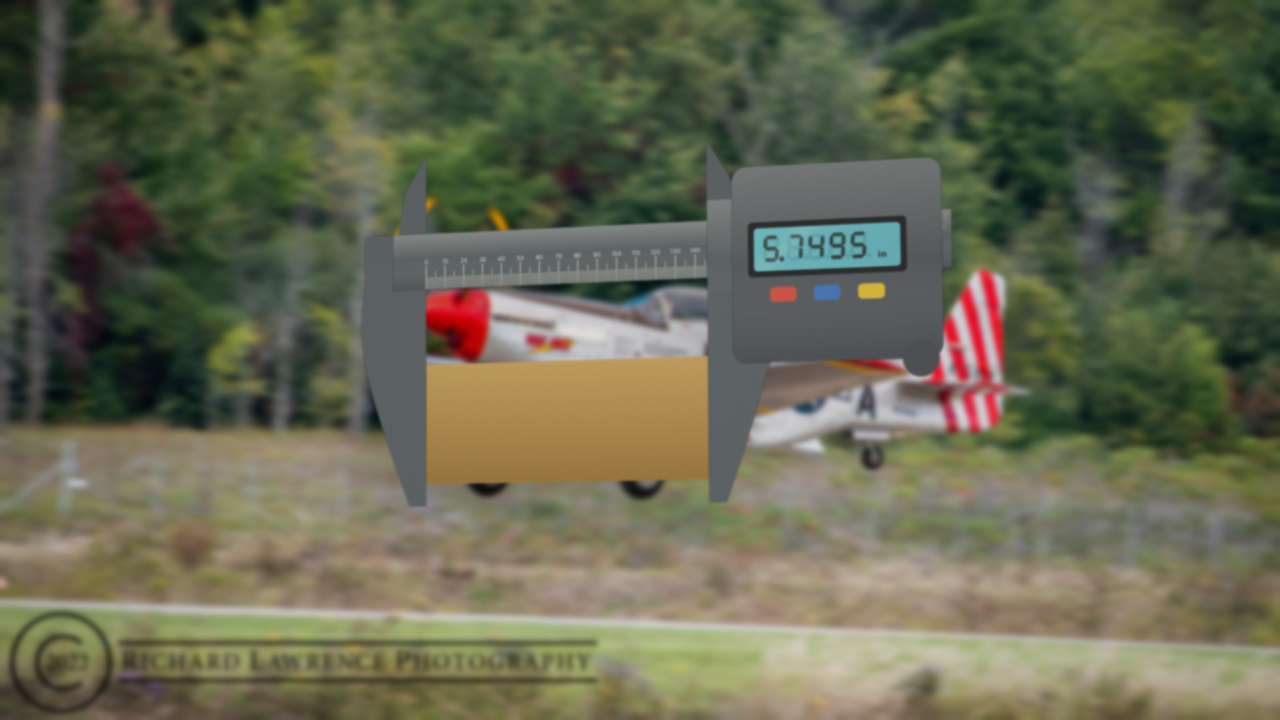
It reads 5.7495
